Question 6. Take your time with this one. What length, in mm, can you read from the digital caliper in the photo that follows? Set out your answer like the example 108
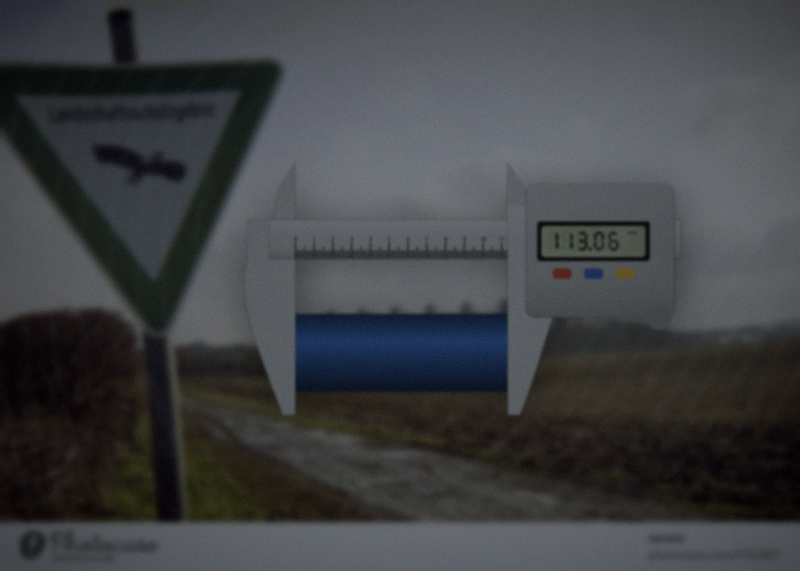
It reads 113.06
